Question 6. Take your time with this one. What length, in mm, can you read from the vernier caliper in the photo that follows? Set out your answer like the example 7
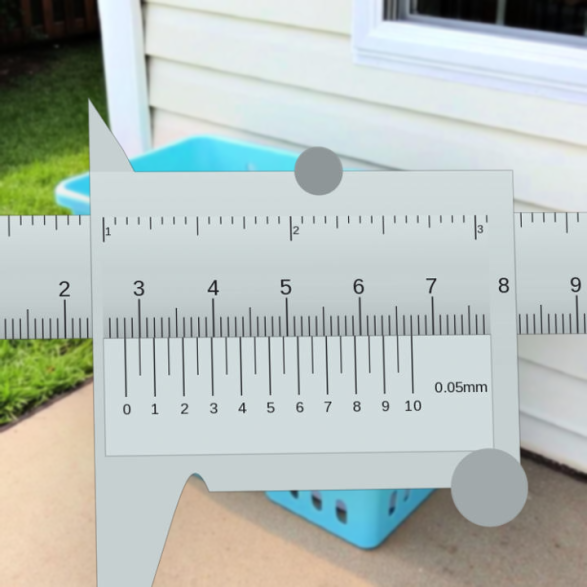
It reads 28.0
